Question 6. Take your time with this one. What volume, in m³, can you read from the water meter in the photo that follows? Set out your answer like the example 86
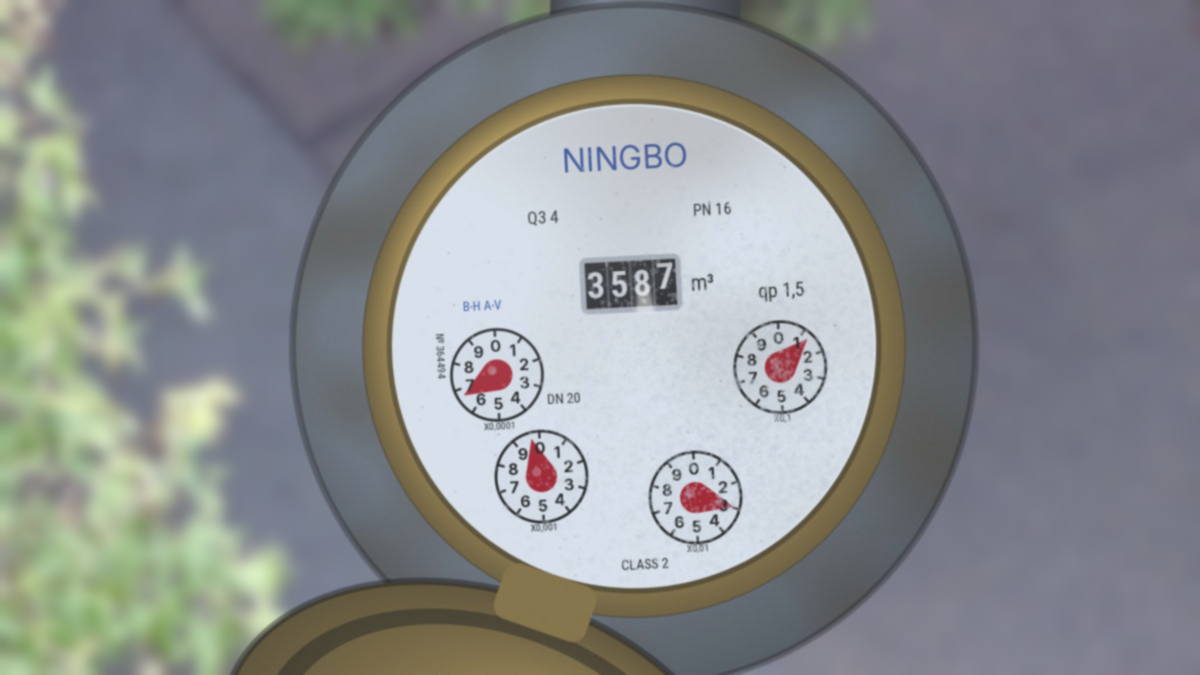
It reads 3587.1296
